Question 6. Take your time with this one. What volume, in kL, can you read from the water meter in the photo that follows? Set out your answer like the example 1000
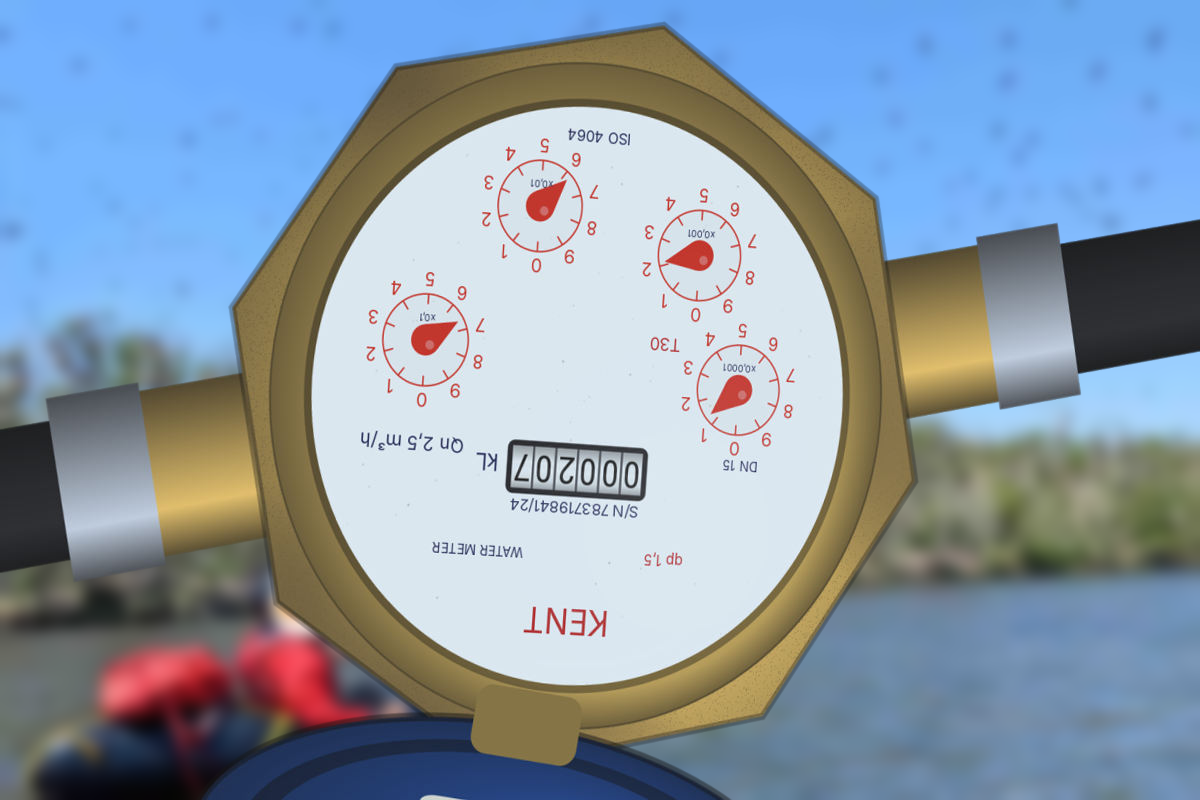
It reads 207.6621
